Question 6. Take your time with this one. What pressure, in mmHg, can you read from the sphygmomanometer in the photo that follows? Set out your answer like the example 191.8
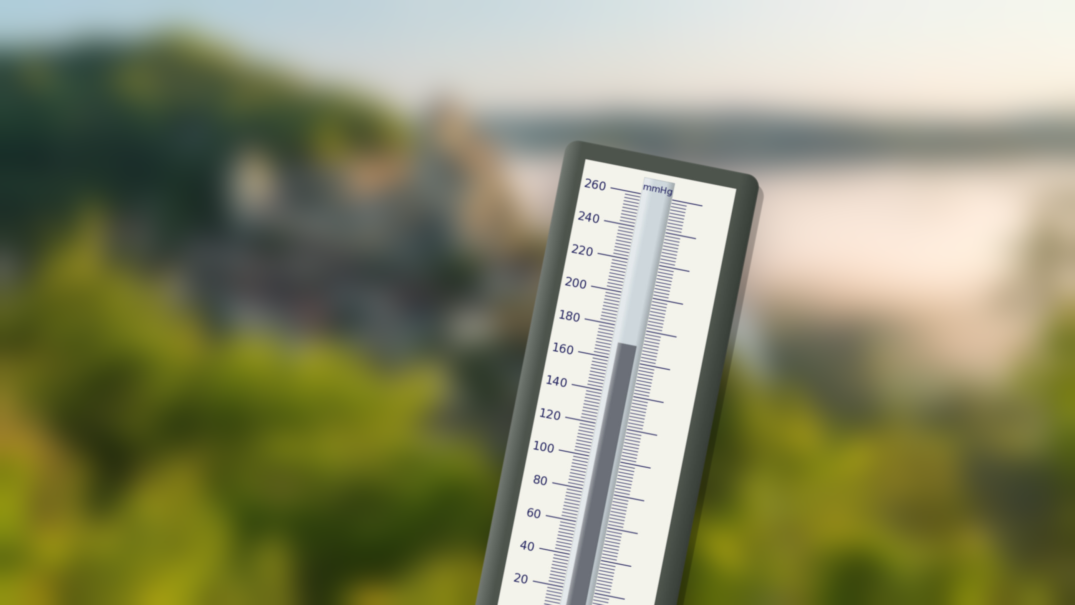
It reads 170
